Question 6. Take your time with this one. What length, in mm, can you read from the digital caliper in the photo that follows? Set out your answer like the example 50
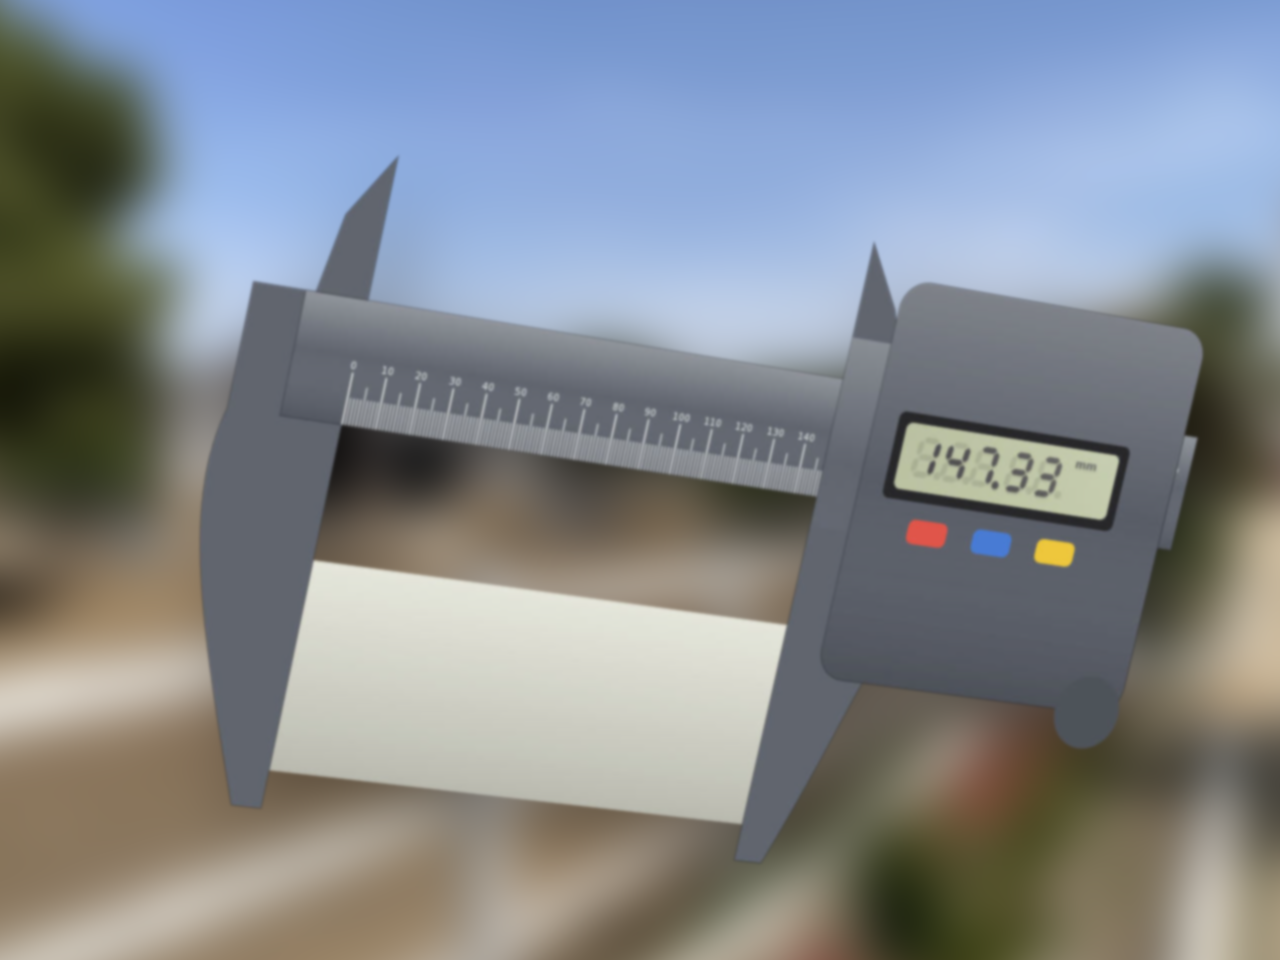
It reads 147.33
